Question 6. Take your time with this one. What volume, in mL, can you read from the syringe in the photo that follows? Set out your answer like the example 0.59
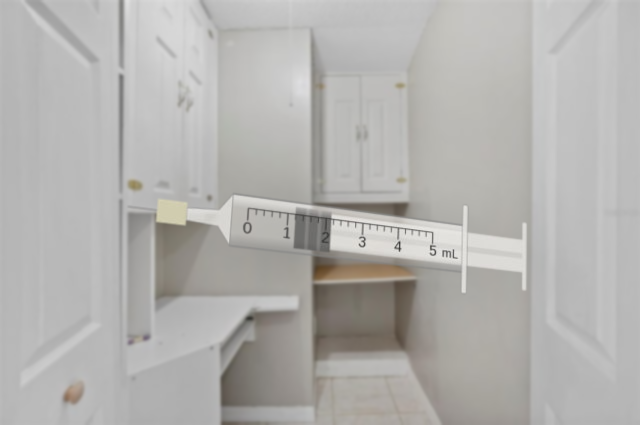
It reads 1.2
